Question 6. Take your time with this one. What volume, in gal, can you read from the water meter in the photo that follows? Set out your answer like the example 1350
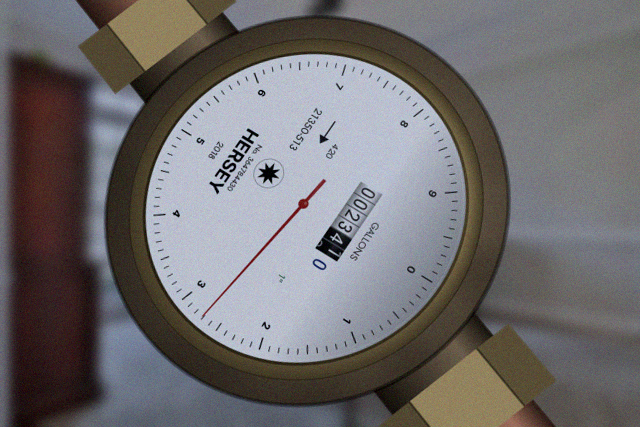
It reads 23412.7
